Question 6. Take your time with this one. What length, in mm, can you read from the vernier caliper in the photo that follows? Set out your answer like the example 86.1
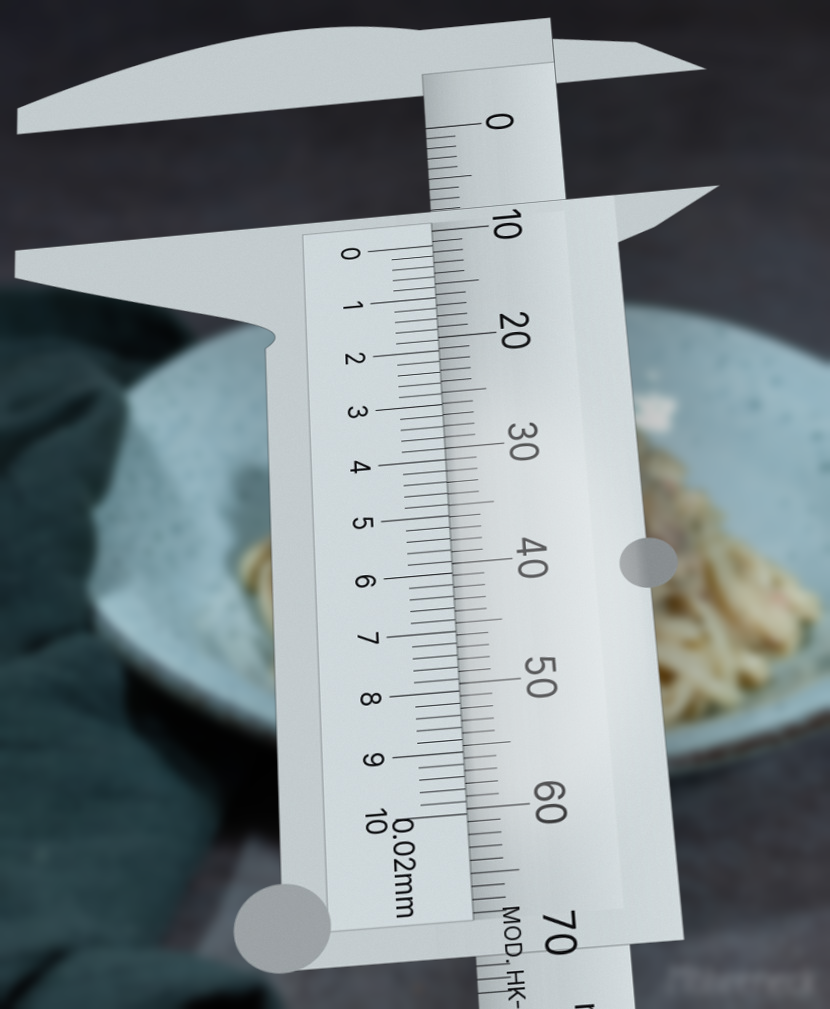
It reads 11.4
